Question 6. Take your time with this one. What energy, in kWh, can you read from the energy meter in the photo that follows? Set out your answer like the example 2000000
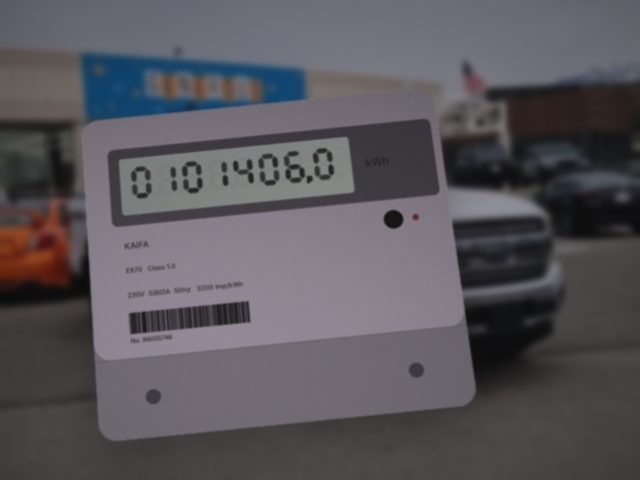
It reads 101406.0
